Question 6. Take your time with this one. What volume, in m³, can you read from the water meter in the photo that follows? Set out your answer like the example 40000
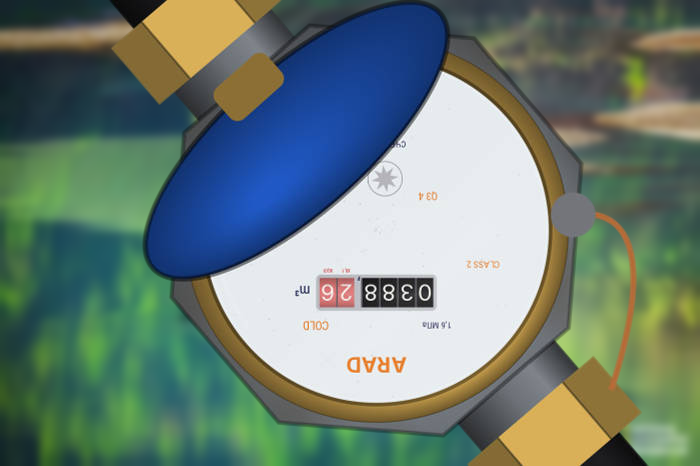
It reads 388.26
